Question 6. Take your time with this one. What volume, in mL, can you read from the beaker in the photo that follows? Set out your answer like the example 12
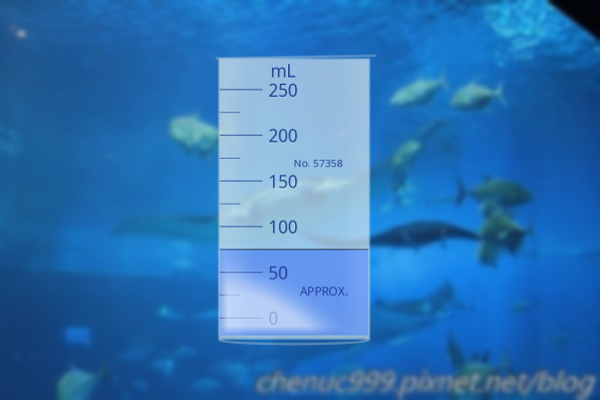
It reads 75
